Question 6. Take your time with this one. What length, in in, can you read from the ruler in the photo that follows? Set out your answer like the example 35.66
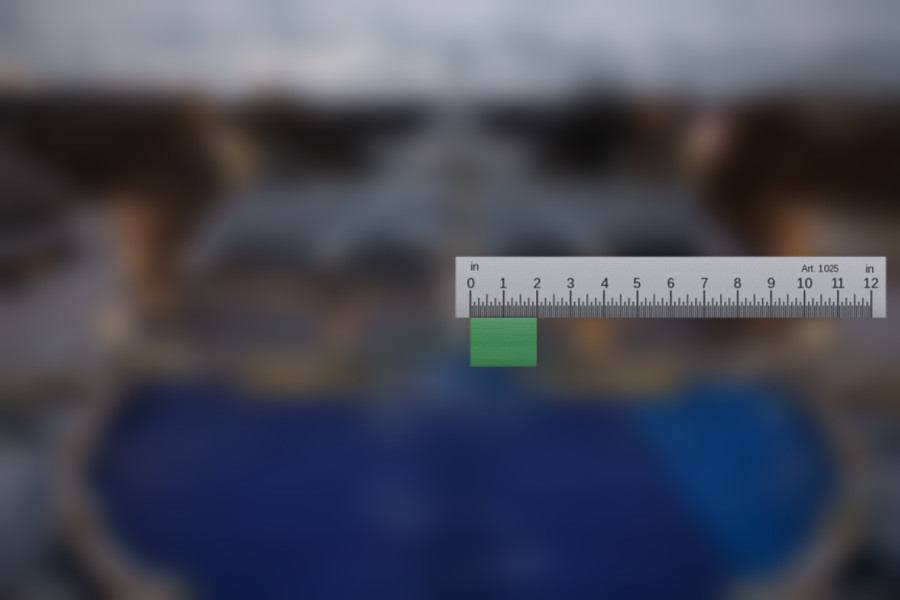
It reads 2
